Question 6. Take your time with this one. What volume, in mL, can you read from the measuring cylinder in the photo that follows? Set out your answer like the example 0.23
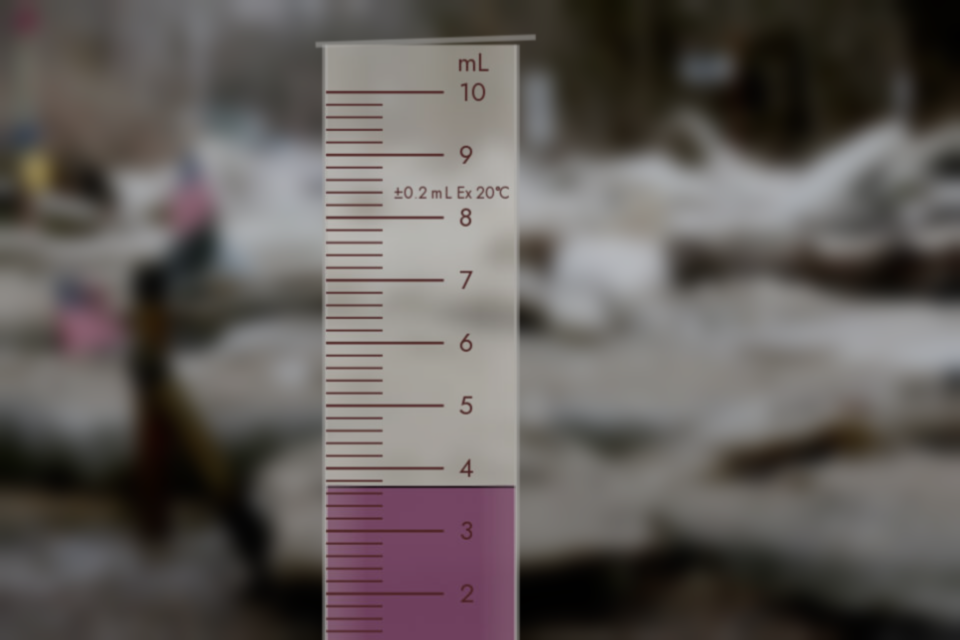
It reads 3.7
